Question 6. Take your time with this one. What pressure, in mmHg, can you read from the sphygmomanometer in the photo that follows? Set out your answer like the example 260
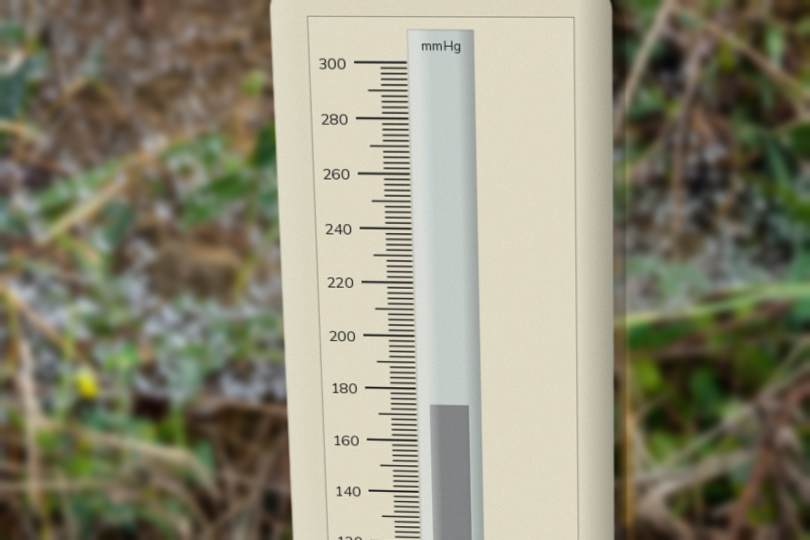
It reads 174
